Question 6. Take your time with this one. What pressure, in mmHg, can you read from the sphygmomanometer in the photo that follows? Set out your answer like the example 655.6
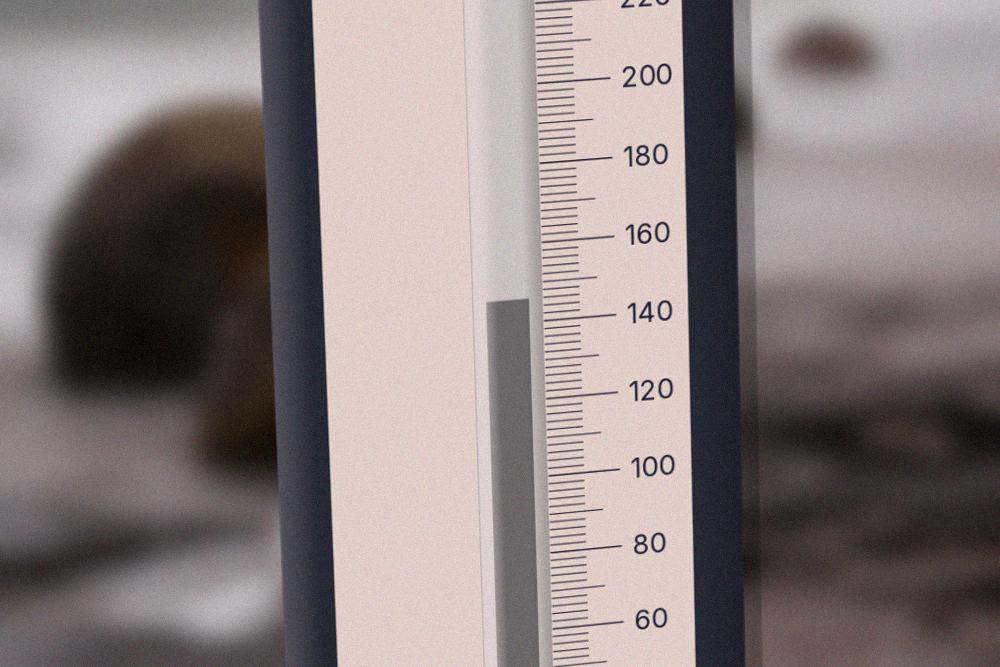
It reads 146
